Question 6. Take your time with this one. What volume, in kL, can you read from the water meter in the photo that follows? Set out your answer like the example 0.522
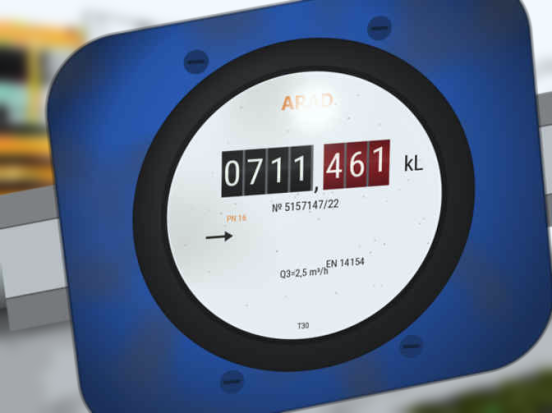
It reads 711.461
